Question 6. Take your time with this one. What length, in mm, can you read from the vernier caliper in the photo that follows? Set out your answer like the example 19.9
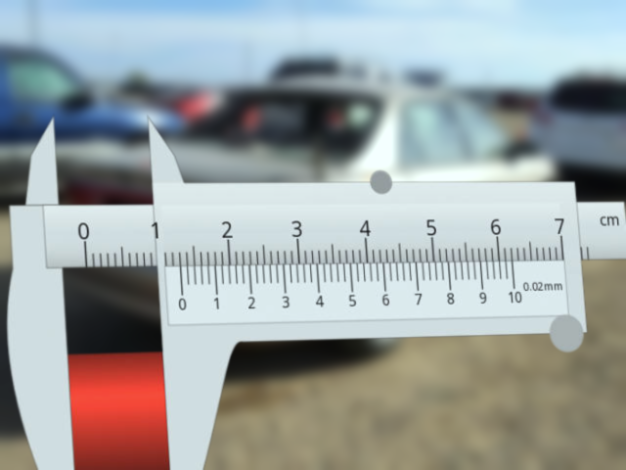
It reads 13.0
